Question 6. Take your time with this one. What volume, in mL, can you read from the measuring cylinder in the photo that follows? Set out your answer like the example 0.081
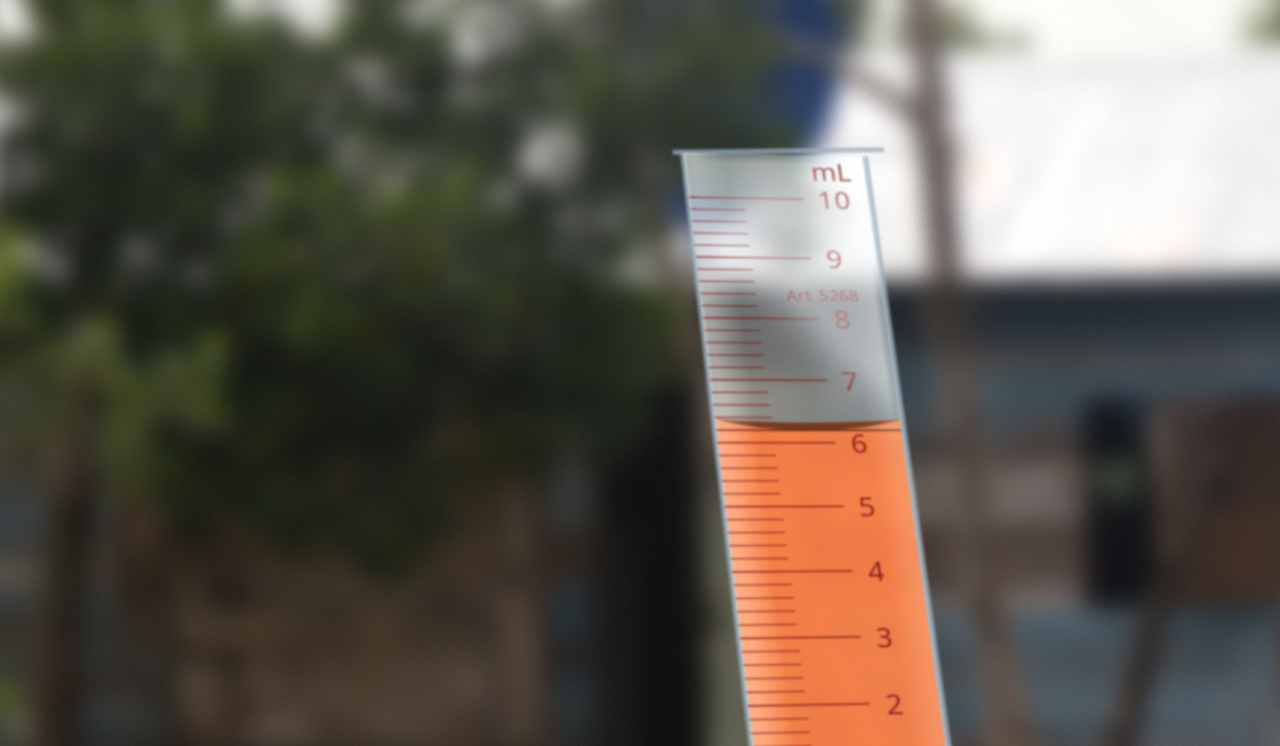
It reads 6.2
